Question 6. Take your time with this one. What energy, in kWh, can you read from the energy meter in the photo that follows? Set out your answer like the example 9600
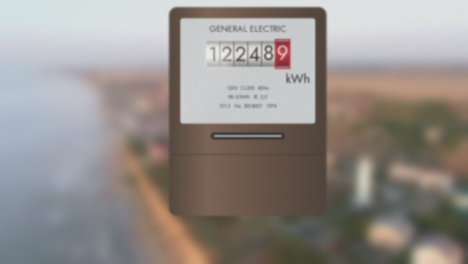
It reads 12248.9
